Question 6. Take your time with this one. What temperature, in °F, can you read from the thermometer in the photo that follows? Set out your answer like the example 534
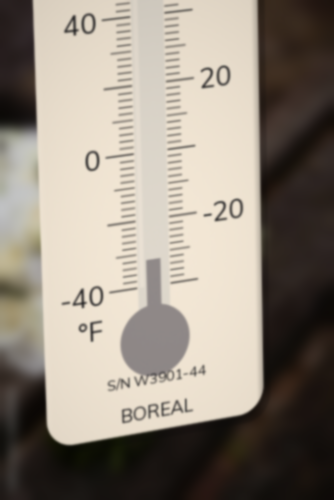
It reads -32
